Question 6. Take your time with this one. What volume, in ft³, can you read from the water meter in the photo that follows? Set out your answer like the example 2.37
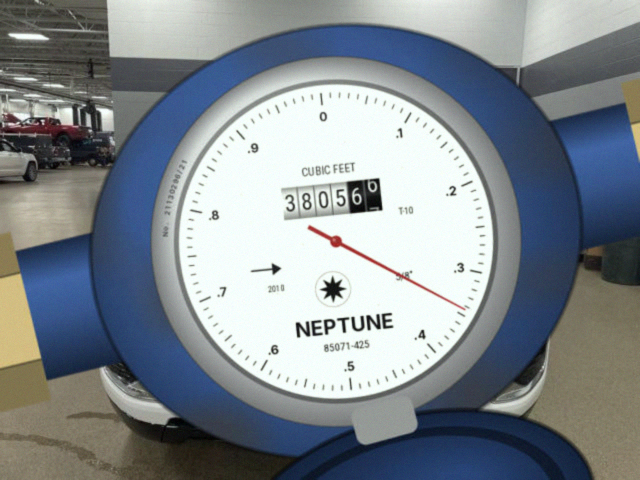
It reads 380566.34
